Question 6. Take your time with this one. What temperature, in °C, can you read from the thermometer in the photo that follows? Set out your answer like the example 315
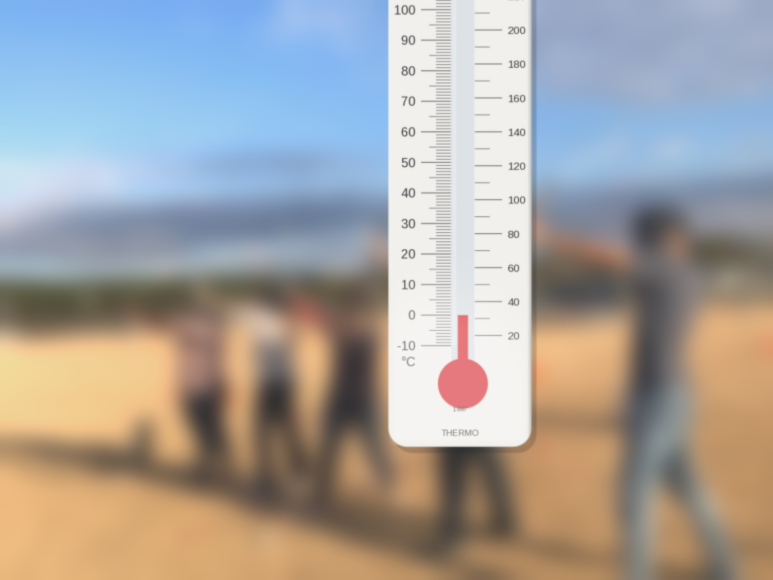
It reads 0
